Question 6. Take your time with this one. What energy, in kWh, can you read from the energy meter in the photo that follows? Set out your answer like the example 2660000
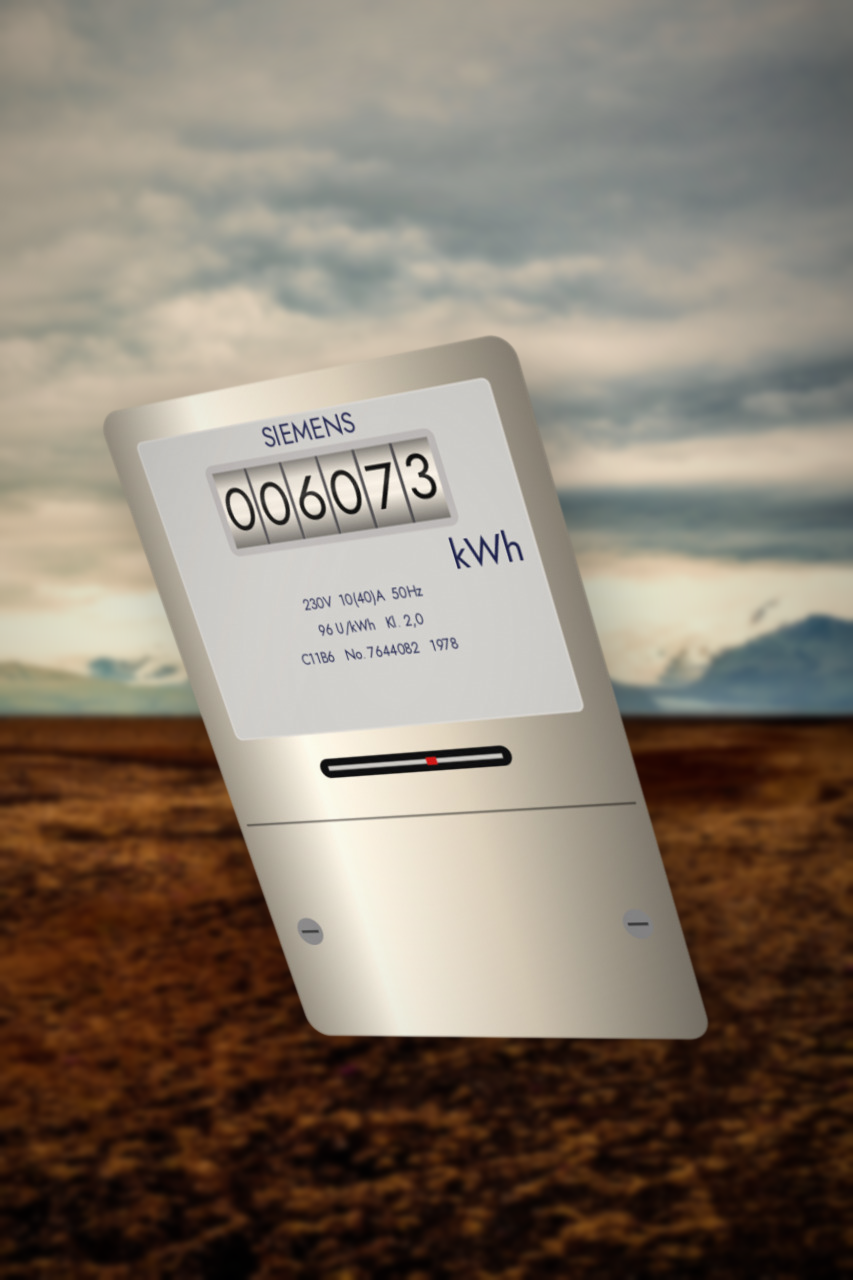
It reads 6073
